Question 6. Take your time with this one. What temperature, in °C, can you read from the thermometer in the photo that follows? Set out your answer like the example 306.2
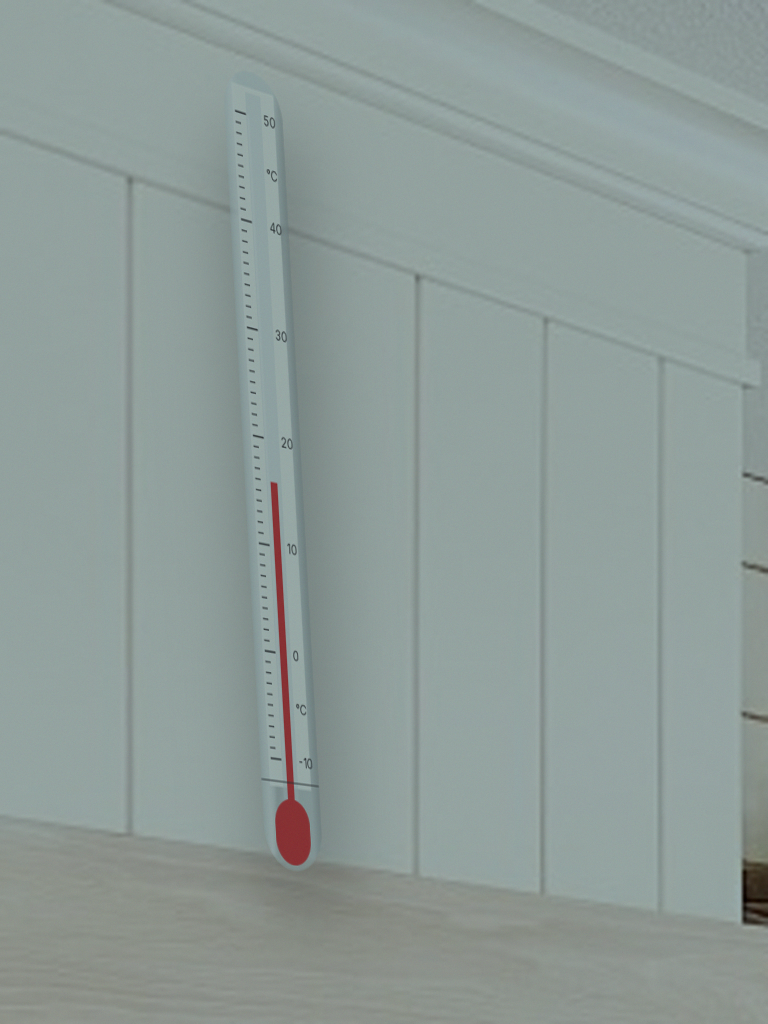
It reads 16
